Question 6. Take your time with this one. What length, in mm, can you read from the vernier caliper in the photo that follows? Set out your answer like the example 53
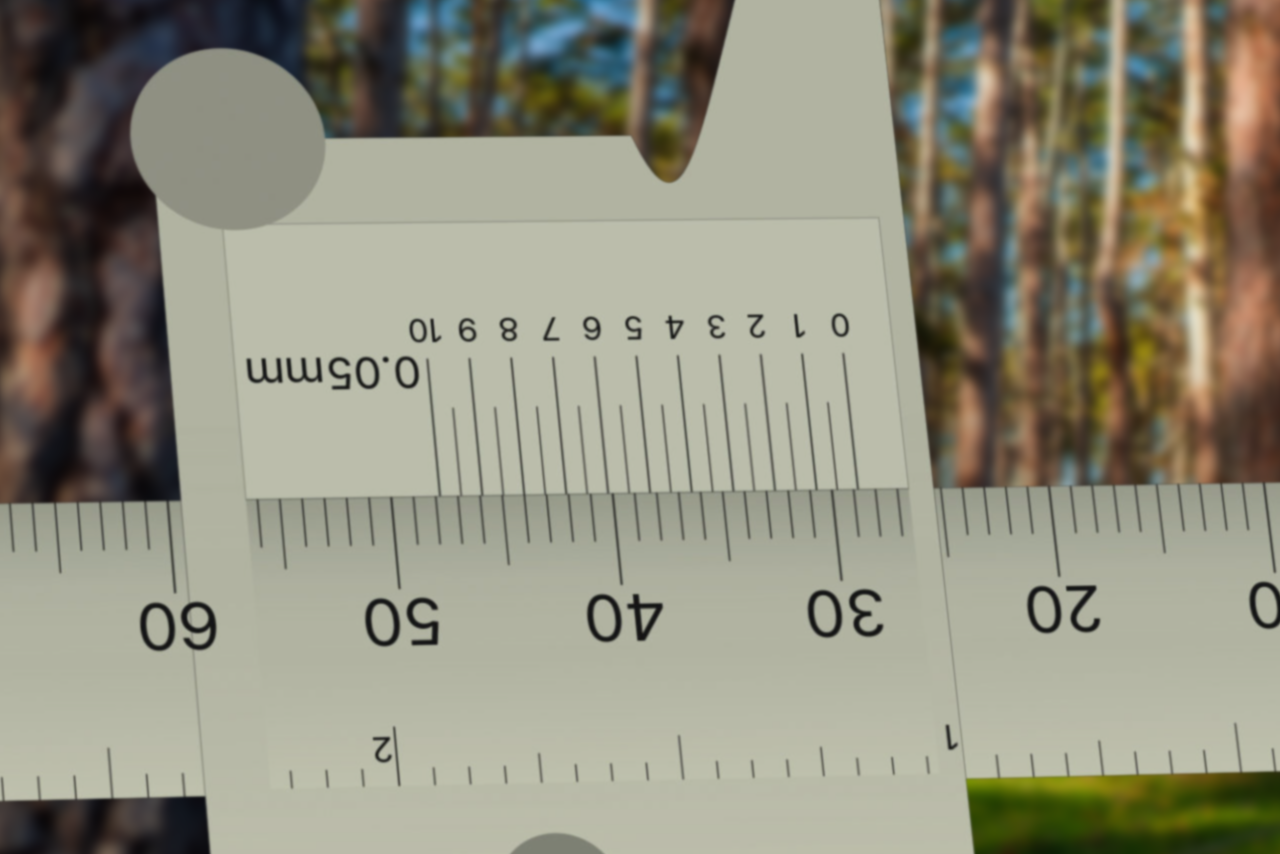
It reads 28.8
